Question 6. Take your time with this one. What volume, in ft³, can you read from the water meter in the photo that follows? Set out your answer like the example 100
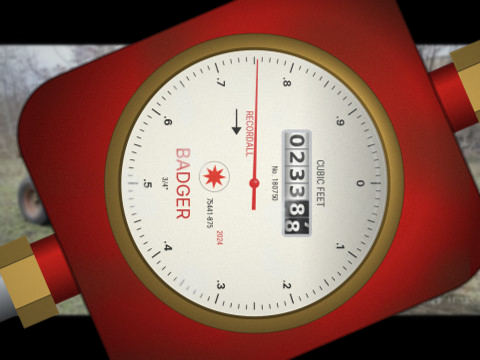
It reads 23387.75
